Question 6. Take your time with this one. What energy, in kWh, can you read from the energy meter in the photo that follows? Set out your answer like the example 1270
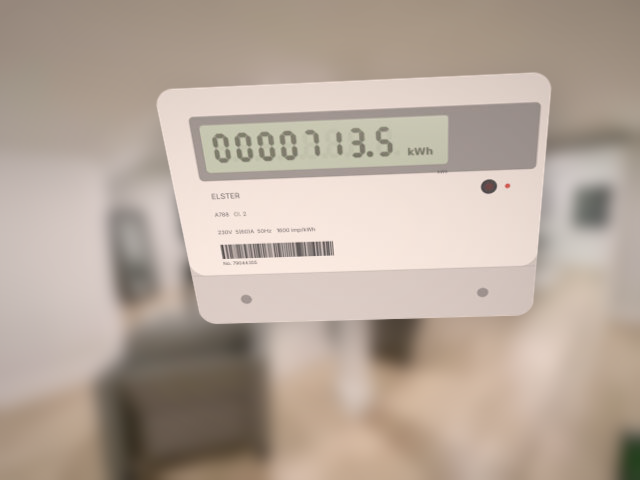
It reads 713.5
